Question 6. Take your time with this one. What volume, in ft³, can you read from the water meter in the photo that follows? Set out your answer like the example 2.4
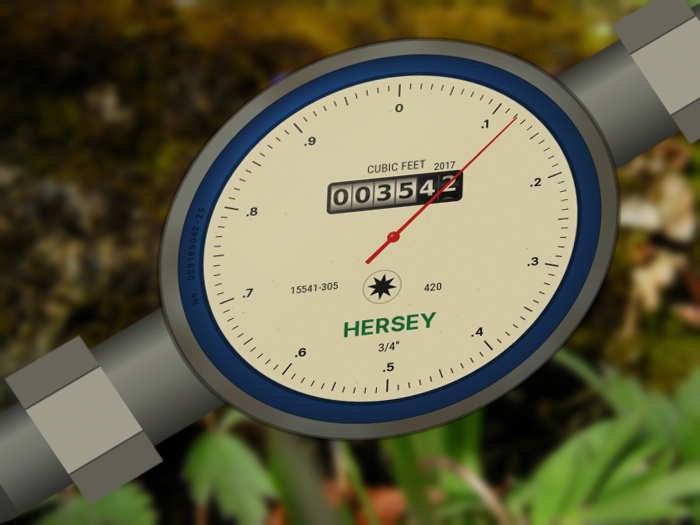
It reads 3542.12
